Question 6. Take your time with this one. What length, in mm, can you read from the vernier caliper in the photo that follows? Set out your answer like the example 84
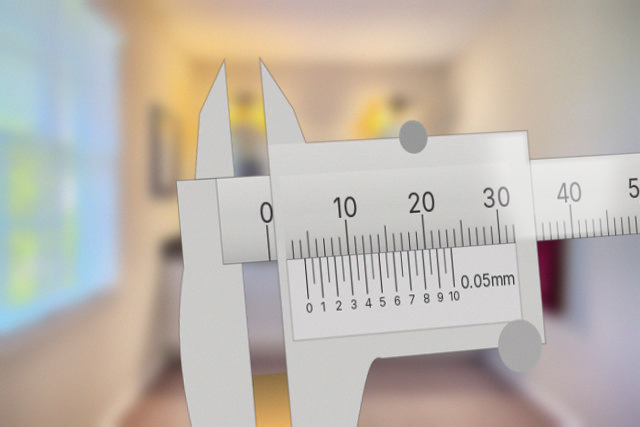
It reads 4.4
